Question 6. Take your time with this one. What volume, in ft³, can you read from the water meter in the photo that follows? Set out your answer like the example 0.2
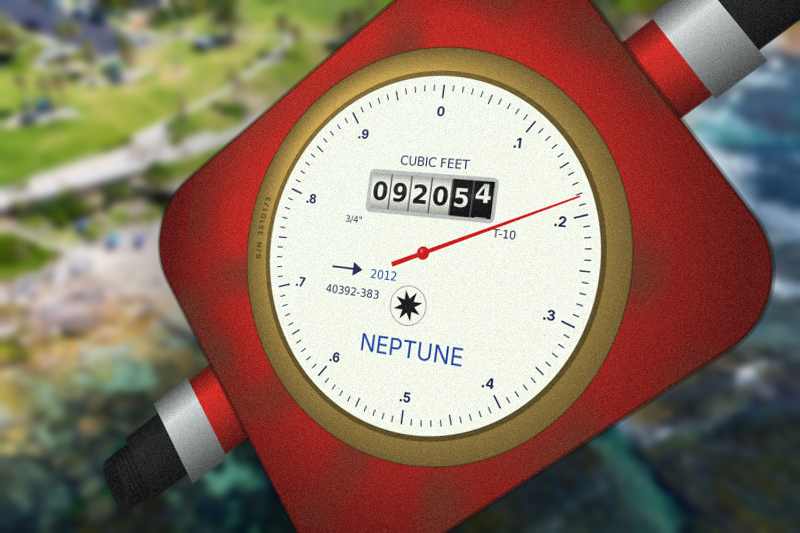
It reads 92054.18
